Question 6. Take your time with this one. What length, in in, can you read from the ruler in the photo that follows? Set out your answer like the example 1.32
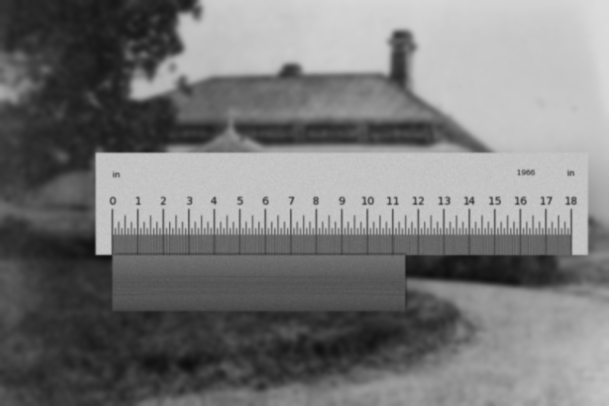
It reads 11.5
